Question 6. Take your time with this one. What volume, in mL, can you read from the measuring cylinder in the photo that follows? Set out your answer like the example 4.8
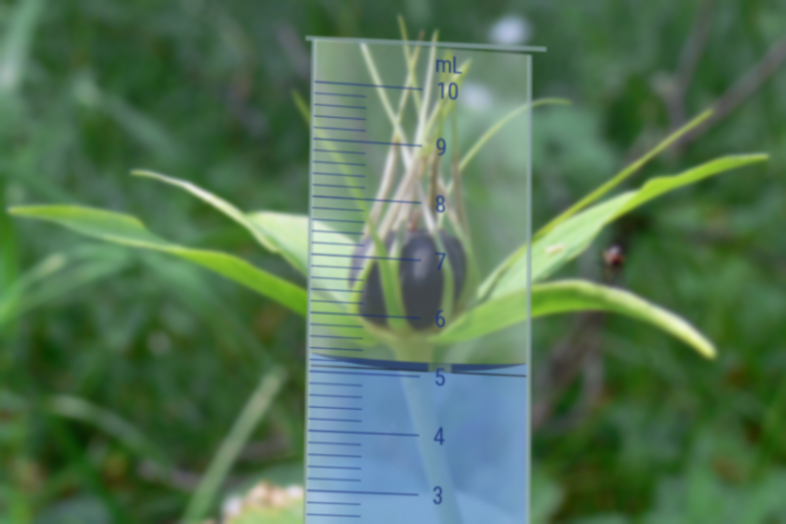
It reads 5.1
